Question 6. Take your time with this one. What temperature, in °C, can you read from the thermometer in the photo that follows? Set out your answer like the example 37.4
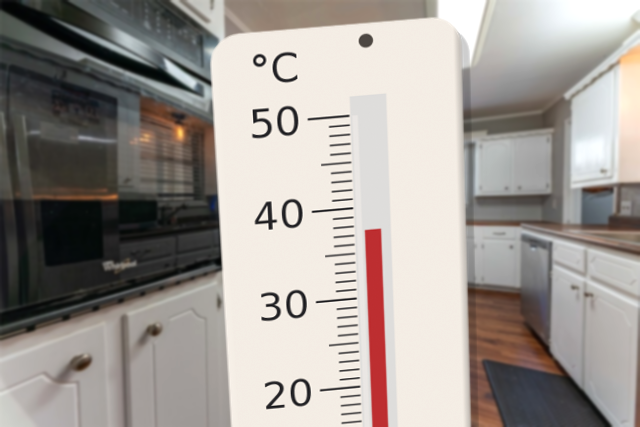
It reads 37.5
